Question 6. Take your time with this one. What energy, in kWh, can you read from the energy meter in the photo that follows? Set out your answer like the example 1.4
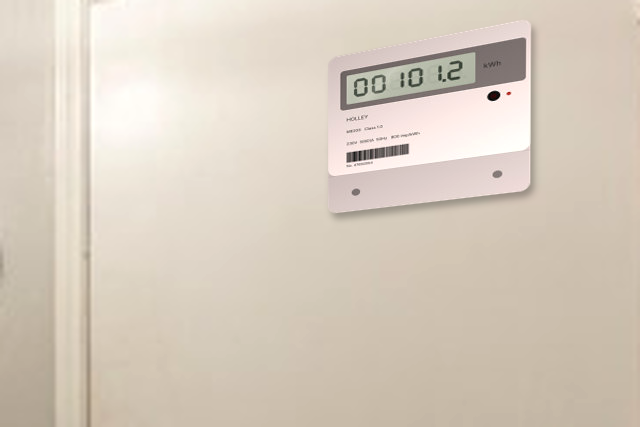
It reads 101.2
